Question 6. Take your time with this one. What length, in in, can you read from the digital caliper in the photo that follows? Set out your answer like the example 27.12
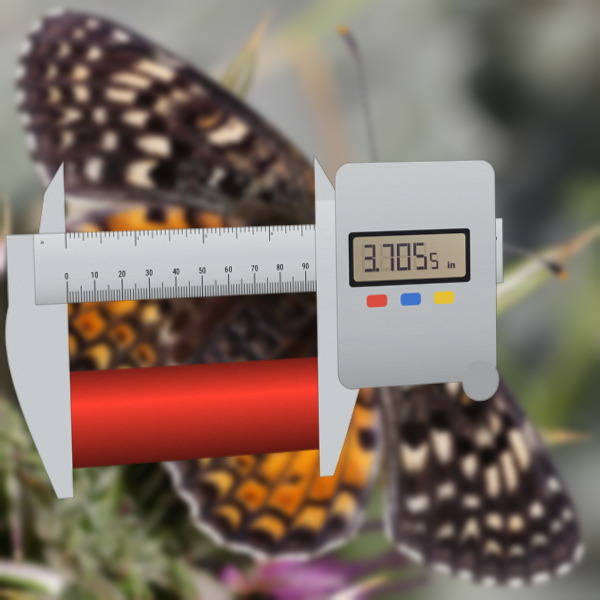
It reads 3.7055
